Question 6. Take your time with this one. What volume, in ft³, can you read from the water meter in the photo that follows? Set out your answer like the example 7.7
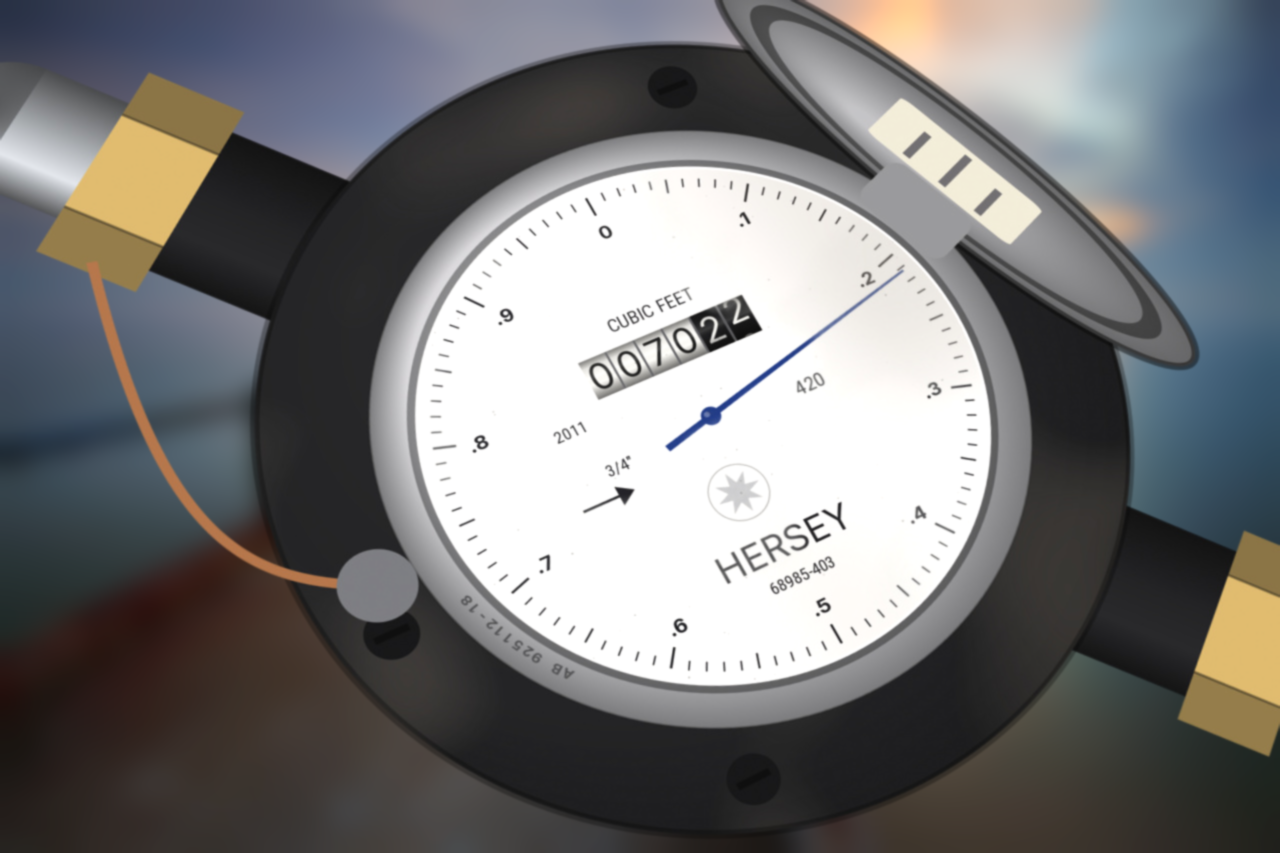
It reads 7022.21
